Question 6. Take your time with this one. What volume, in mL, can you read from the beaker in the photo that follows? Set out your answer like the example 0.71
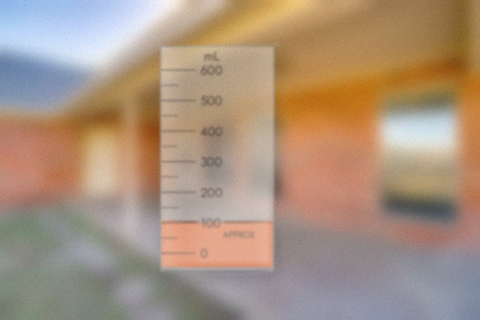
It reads 100
